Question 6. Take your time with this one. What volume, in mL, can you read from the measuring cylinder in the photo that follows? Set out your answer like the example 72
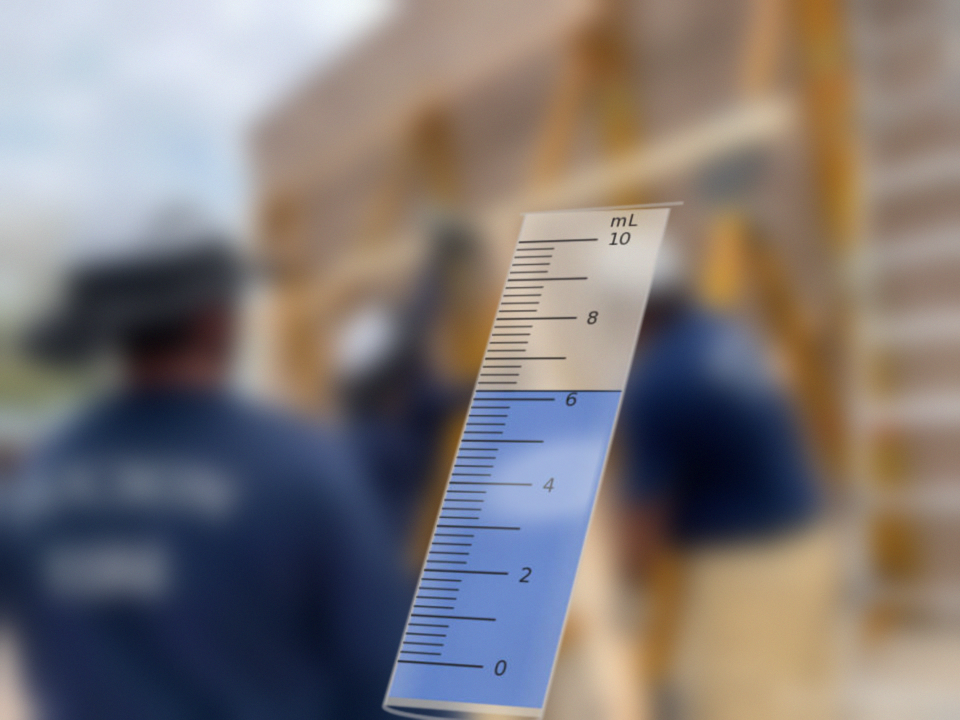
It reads 6.2
